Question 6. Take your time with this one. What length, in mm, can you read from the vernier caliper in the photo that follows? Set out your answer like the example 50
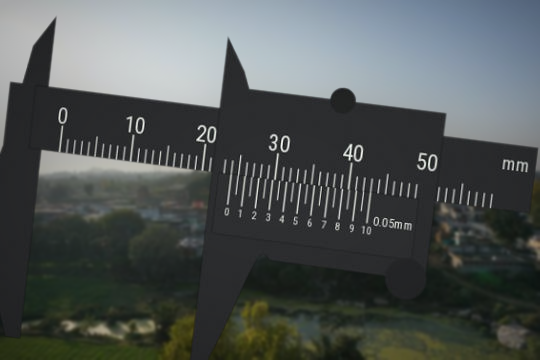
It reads 24.0
